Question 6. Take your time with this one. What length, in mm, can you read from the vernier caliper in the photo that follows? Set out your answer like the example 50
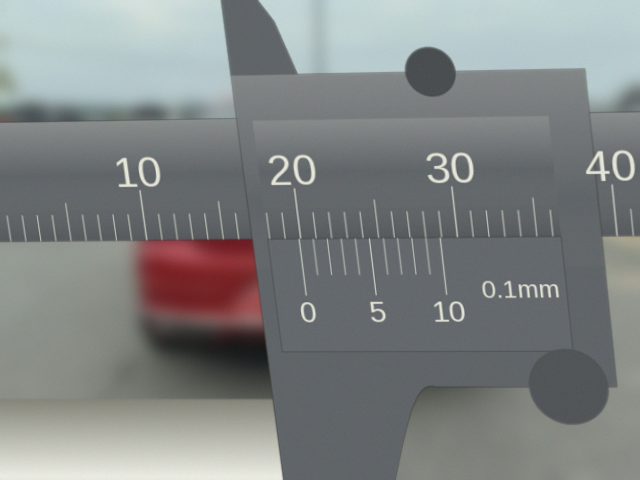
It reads 19.9
